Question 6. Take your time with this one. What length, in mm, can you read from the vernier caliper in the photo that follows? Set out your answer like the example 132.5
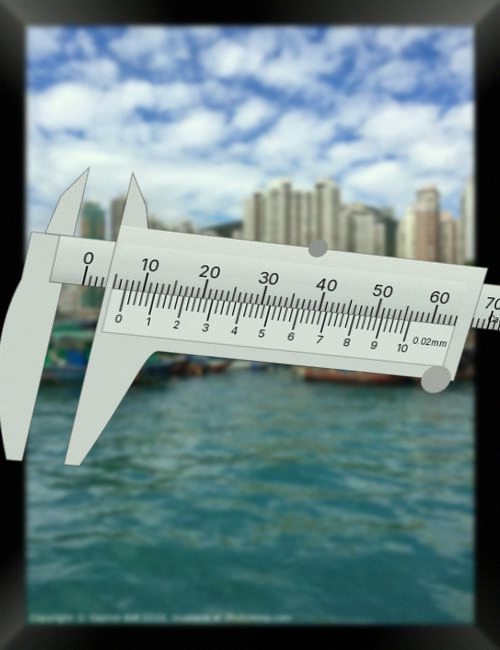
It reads 7.0
